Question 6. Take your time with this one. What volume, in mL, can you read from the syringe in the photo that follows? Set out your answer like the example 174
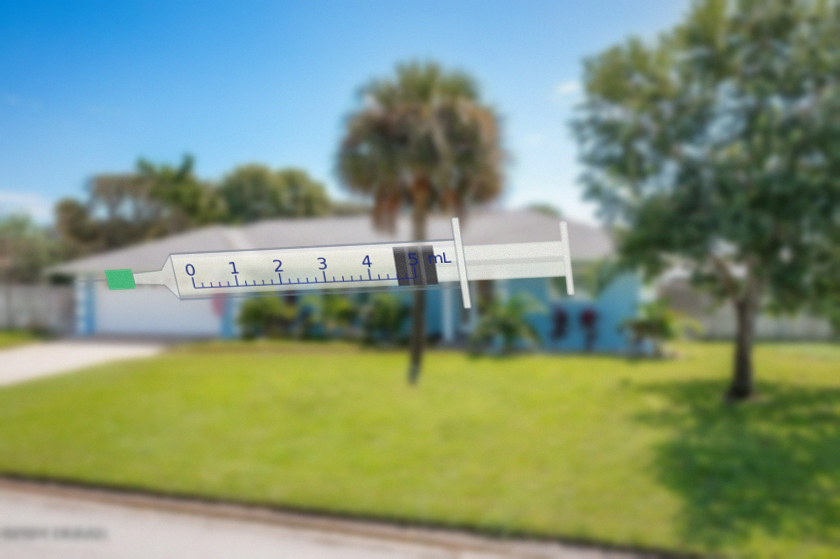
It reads 4.6
